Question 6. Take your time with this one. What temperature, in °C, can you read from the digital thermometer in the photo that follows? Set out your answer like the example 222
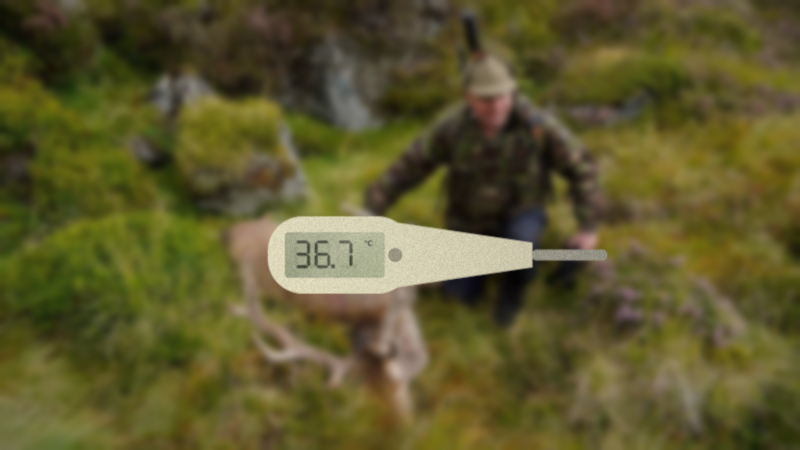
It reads 36.7
